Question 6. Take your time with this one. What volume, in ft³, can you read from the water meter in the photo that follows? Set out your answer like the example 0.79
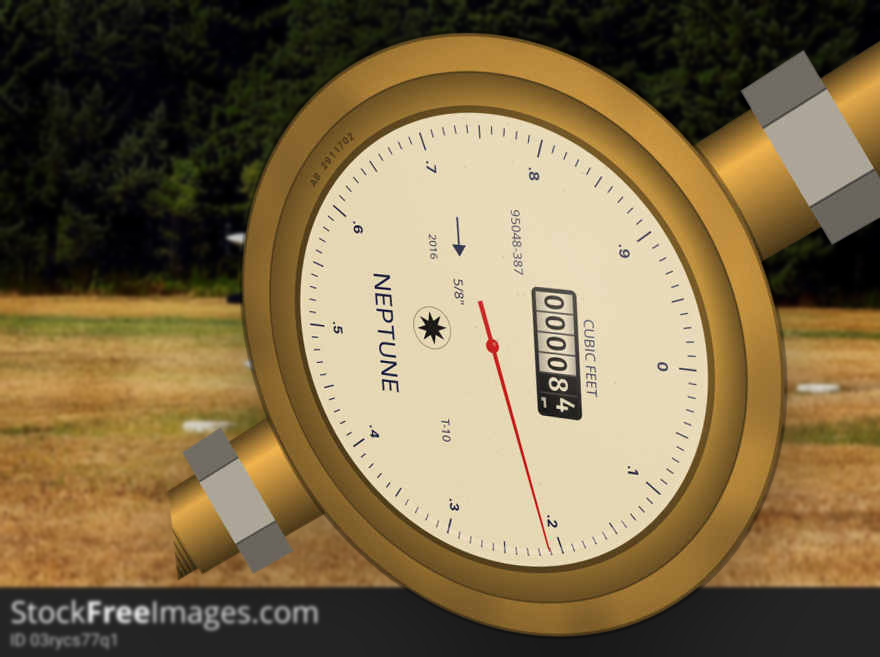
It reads 84.21
